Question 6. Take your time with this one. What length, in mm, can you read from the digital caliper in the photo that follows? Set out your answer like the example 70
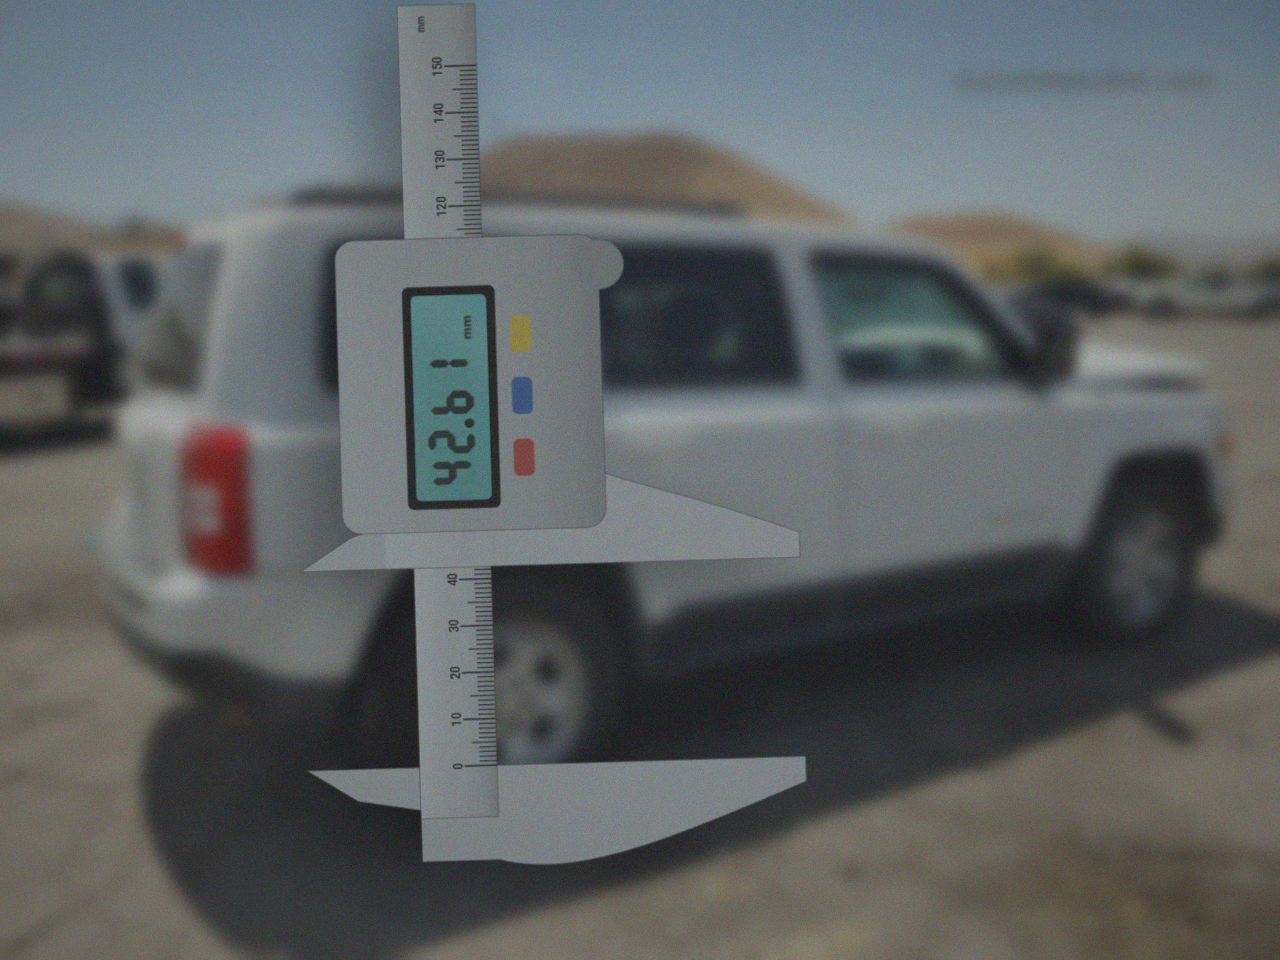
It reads 42.61
